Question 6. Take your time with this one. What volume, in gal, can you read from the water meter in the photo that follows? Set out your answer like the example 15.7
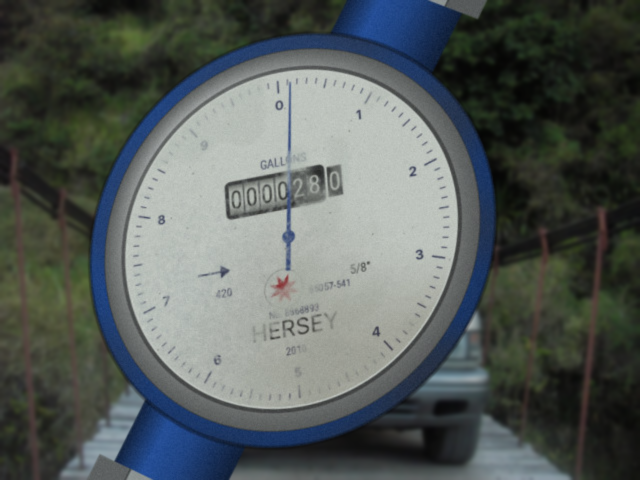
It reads 280.1
